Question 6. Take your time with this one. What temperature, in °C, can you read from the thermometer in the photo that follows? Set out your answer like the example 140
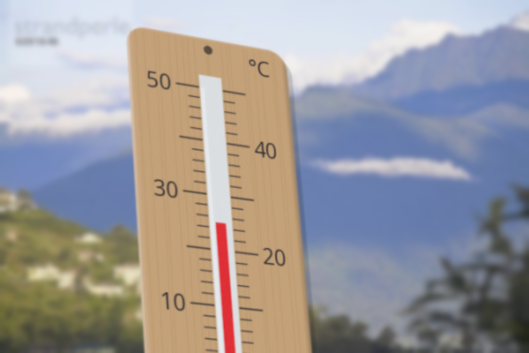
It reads 25
